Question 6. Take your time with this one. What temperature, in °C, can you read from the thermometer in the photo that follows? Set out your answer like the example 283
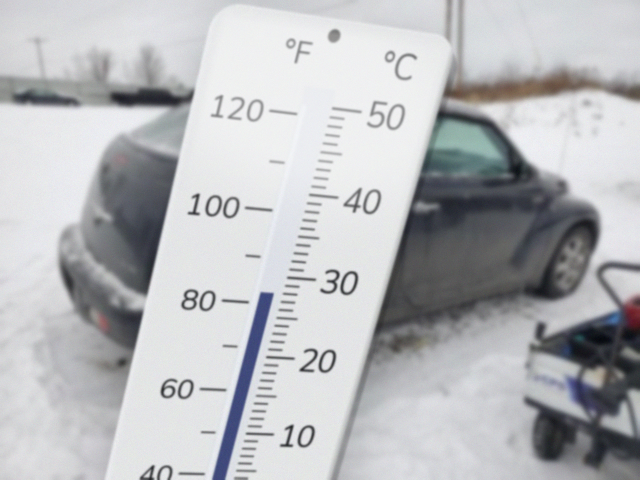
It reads 28
